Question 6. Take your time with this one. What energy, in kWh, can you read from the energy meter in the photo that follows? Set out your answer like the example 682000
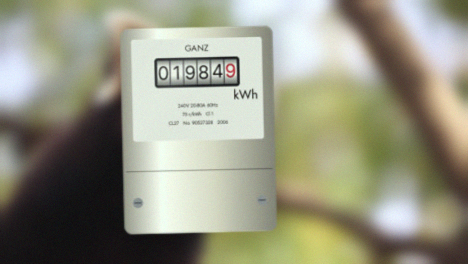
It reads 1984.9
